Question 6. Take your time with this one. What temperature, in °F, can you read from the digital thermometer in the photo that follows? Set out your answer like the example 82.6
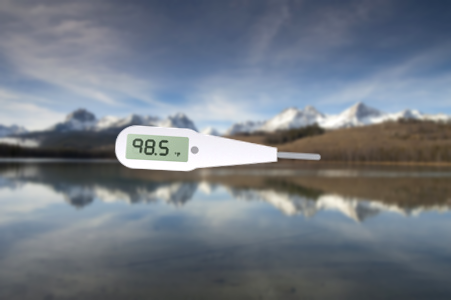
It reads 98.5
